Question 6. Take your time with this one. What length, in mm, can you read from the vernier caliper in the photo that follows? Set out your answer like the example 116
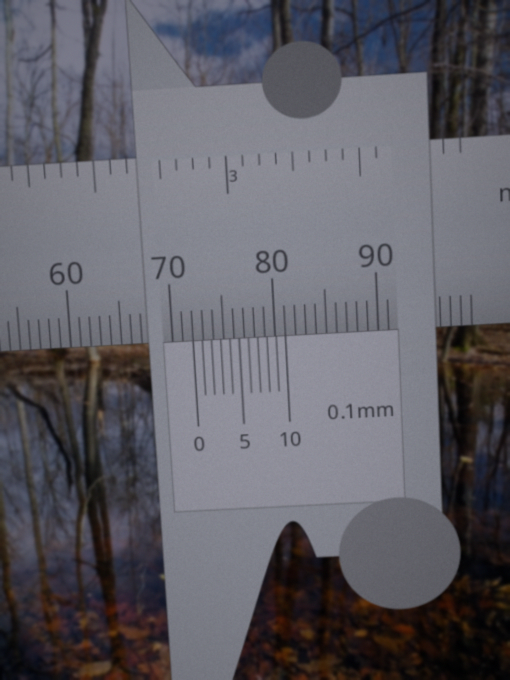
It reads 72.0
